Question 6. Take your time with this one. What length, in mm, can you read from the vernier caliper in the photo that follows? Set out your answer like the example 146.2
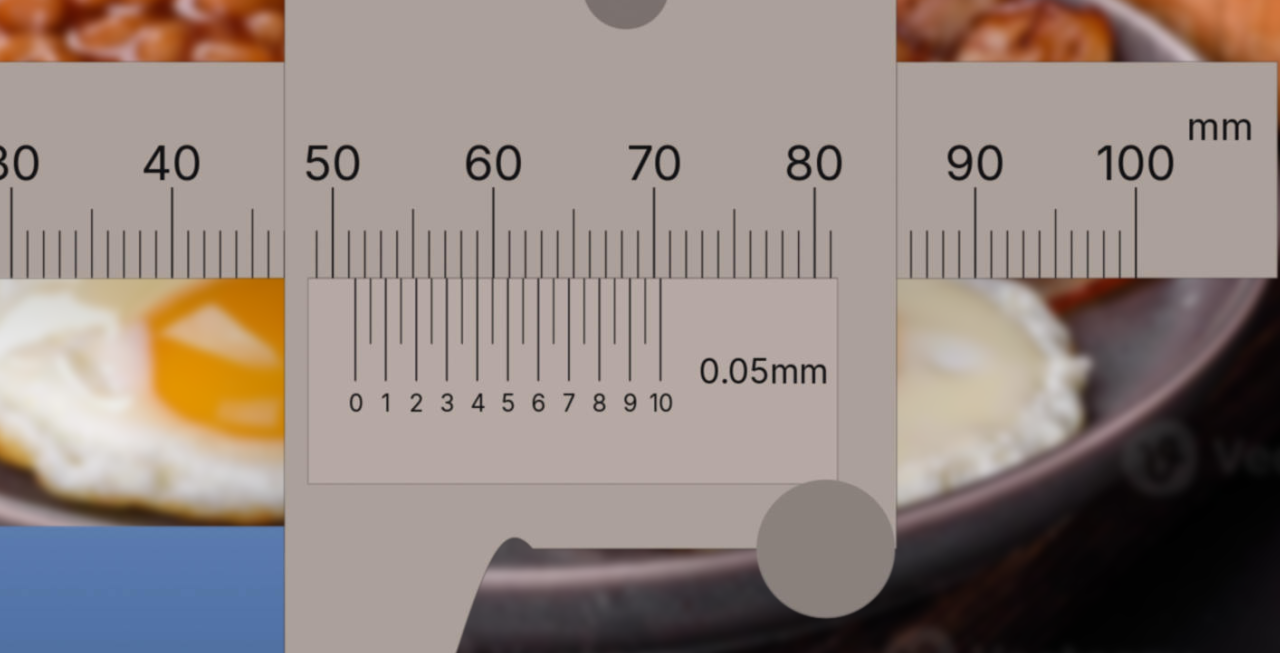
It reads 51.4
